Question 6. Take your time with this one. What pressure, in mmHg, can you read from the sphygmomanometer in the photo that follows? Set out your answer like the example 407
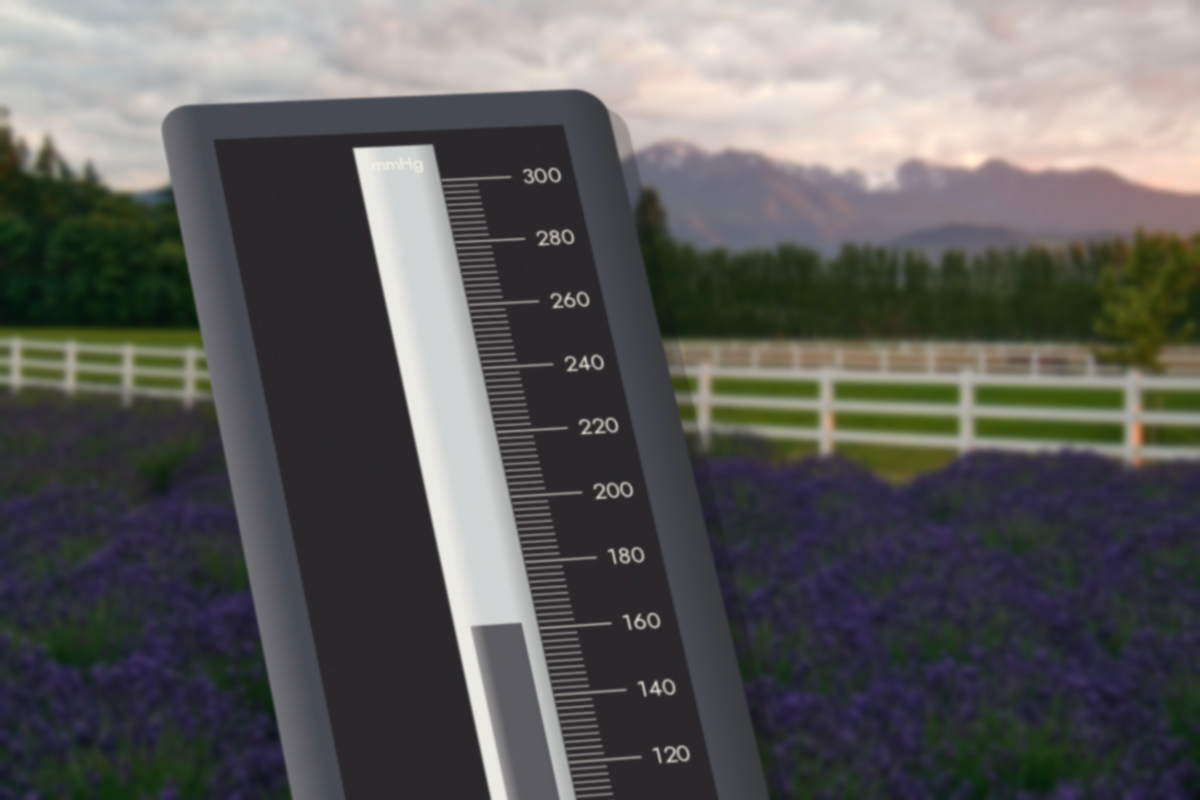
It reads 162
